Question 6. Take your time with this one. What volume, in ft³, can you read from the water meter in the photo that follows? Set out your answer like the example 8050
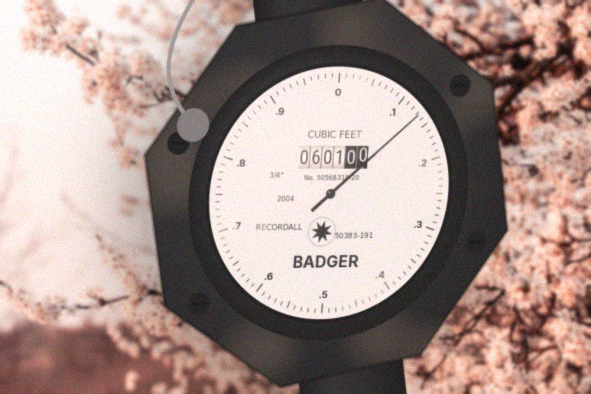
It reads 60100.13
